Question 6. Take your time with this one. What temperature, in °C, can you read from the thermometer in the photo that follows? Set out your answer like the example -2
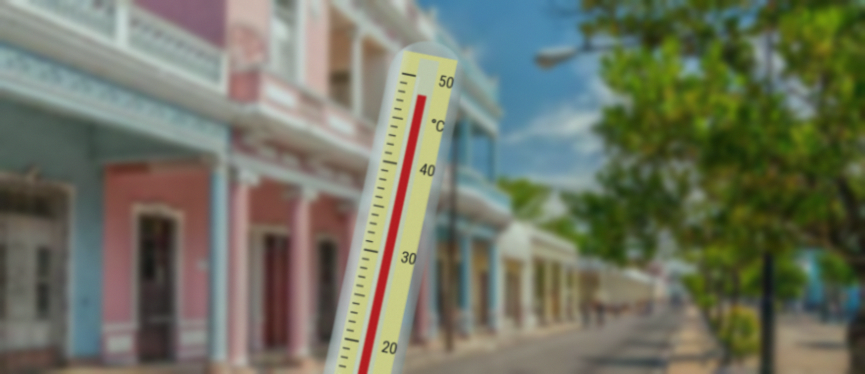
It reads 48
